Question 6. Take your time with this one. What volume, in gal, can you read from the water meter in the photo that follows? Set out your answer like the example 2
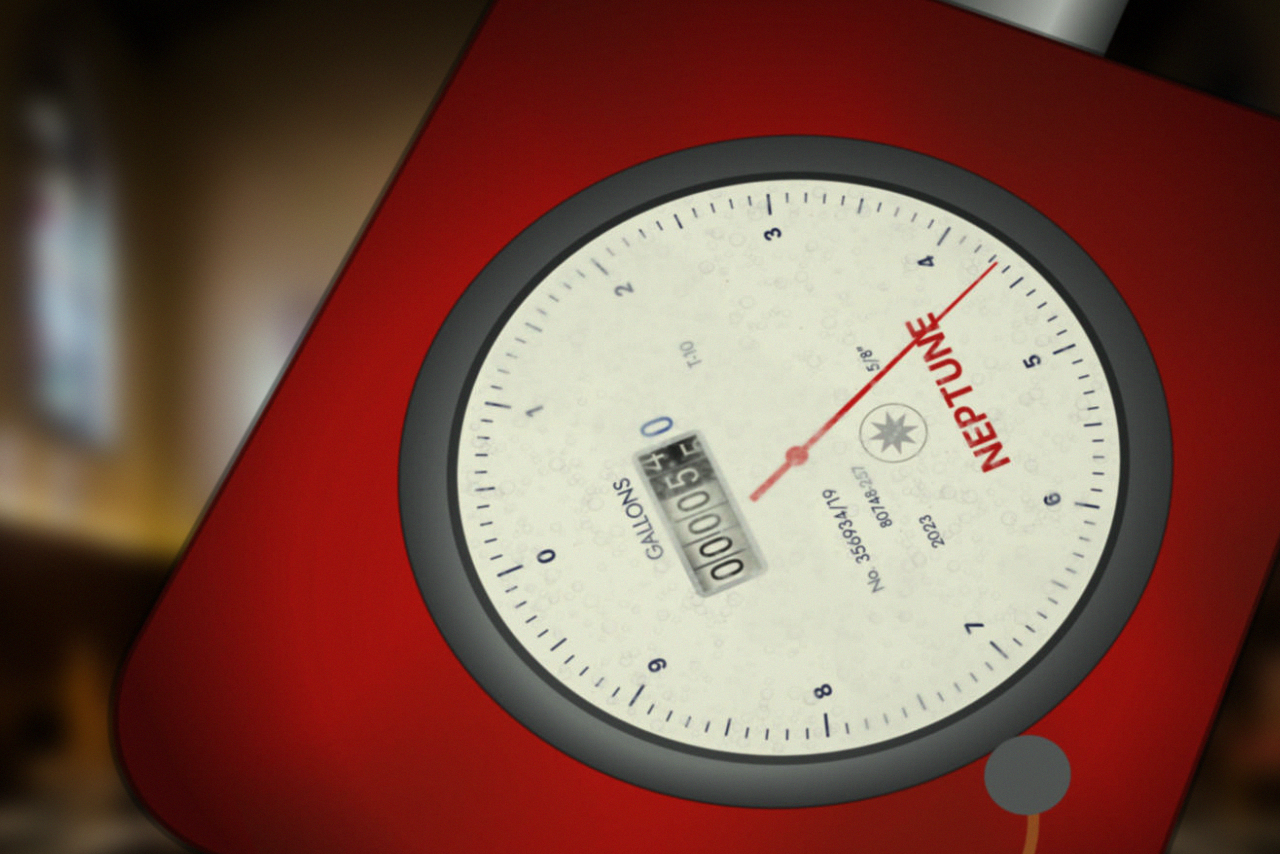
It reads 544.3
